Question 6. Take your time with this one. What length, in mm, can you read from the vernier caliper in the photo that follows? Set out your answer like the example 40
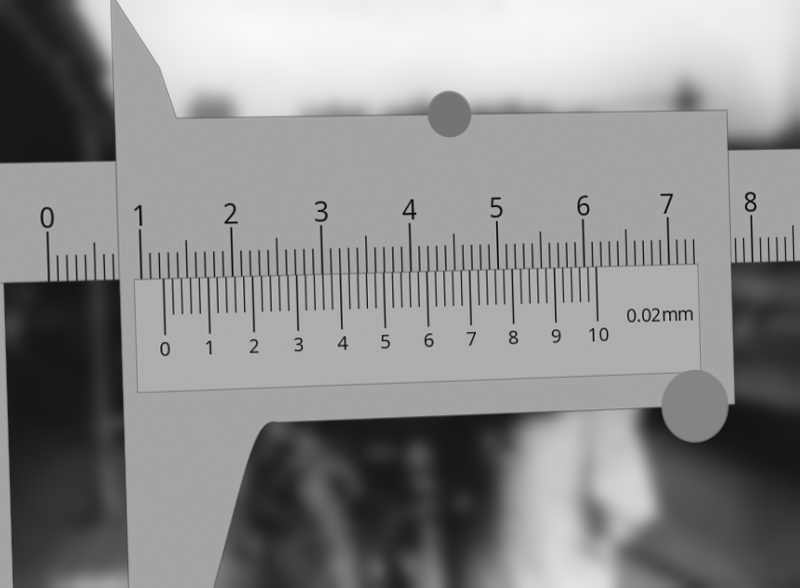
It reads 12.4
